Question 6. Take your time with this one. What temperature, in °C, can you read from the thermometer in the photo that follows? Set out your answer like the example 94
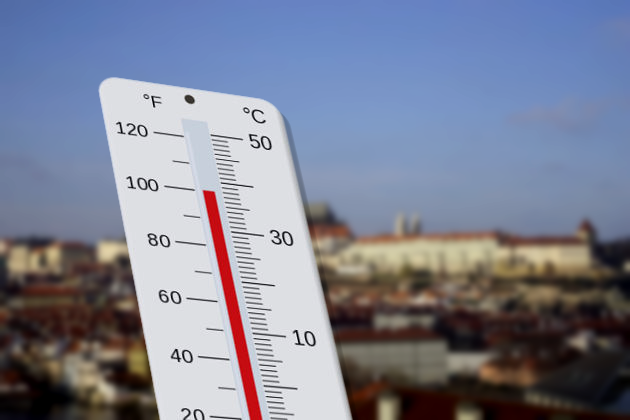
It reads 38
